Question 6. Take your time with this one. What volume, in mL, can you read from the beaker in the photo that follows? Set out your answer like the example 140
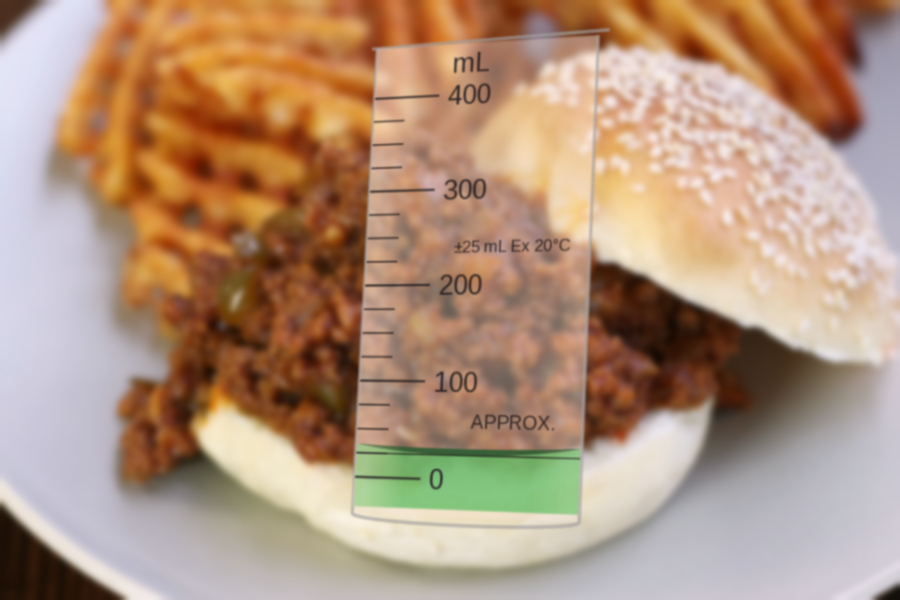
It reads 25
